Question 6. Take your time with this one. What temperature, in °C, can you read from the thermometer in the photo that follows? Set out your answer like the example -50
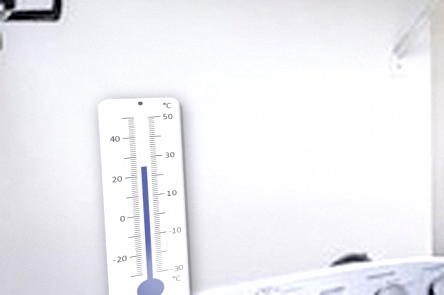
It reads 25
